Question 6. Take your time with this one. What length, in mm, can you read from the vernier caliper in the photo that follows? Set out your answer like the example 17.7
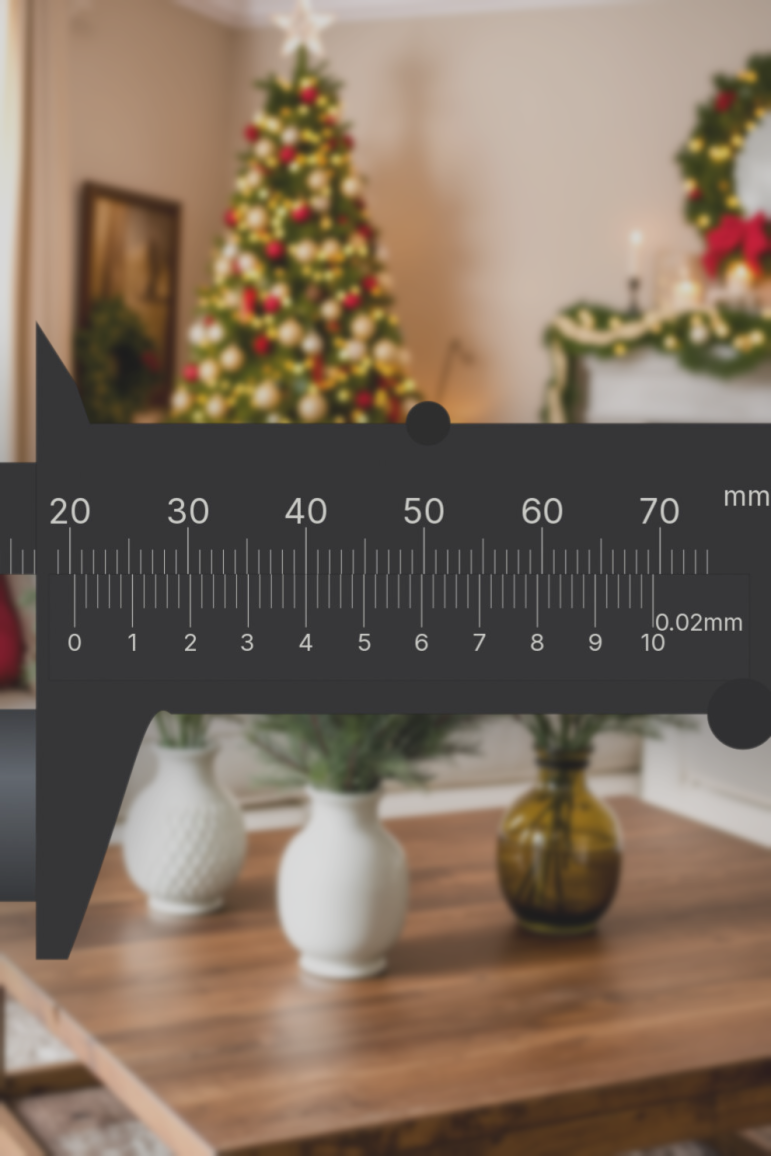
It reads 20.4
